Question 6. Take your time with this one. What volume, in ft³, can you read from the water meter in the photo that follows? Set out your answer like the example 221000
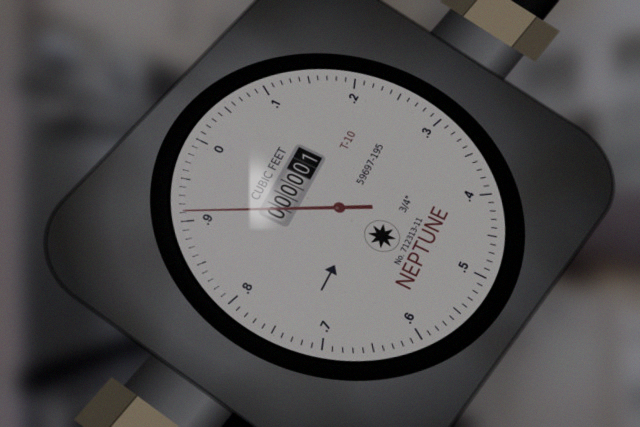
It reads 0.91
